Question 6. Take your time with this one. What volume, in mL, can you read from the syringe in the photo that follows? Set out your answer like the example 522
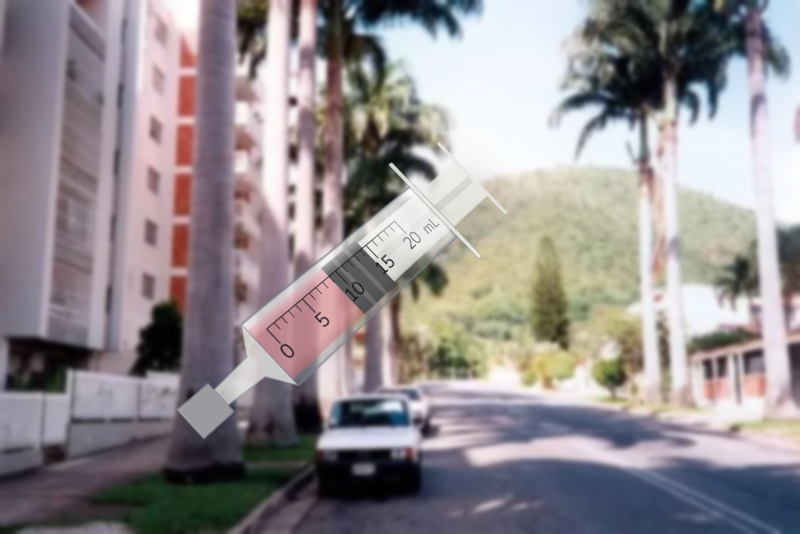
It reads 9
